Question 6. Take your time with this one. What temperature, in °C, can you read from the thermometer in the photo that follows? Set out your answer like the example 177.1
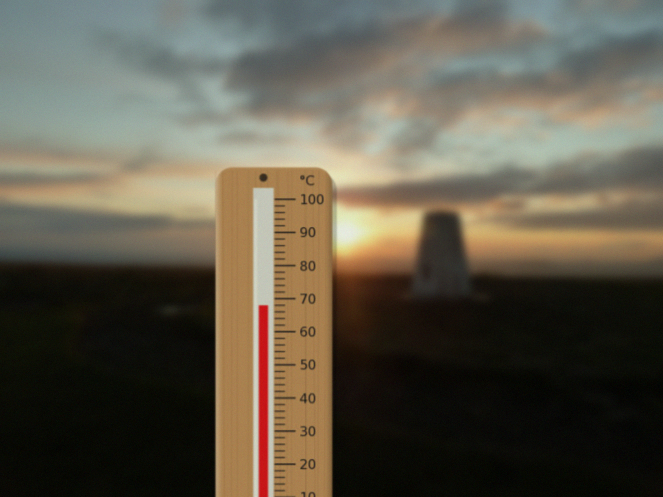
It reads 68
